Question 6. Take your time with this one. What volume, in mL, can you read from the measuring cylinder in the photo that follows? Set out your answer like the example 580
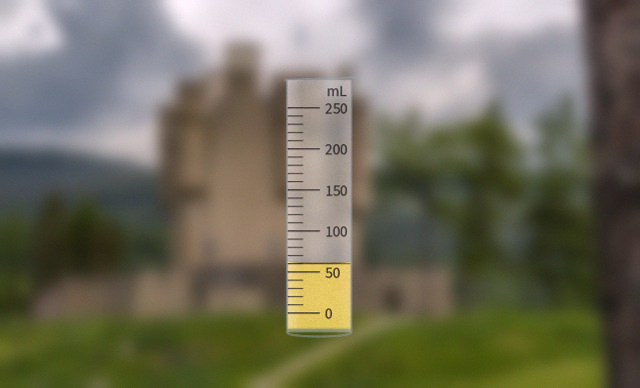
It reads 60
